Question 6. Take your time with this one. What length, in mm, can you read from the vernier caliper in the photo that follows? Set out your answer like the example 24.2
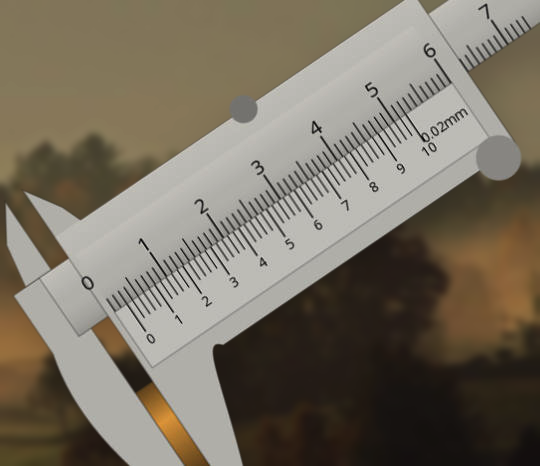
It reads 3.0
